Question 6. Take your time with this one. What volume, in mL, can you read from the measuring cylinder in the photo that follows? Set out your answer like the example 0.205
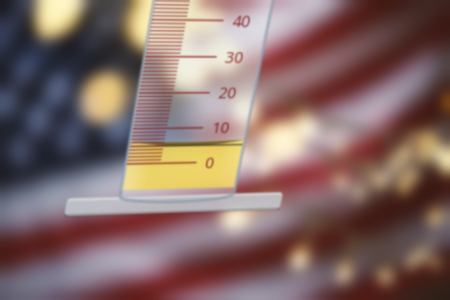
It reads 5
